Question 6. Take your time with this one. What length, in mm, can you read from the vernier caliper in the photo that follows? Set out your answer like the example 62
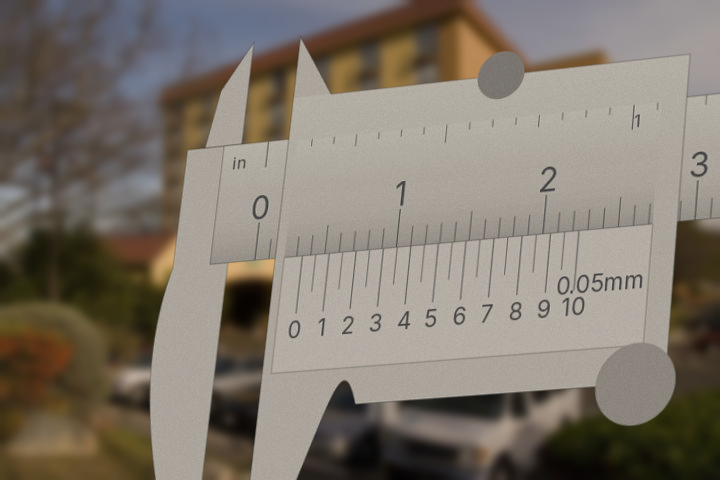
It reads 3.4
